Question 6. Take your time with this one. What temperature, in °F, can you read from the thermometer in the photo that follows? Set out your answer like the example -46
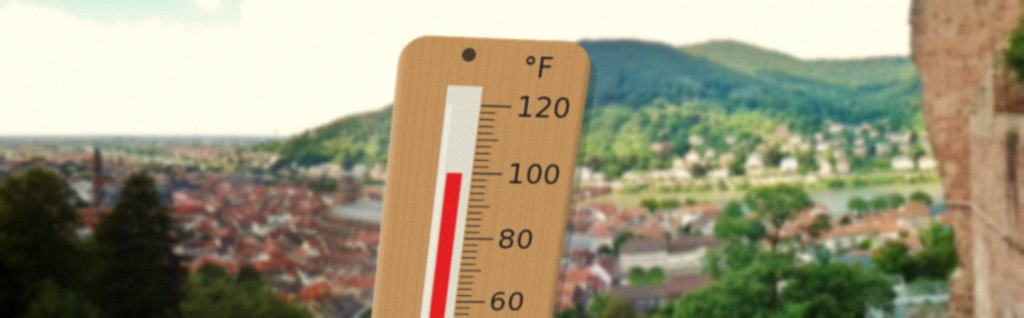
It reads 100
